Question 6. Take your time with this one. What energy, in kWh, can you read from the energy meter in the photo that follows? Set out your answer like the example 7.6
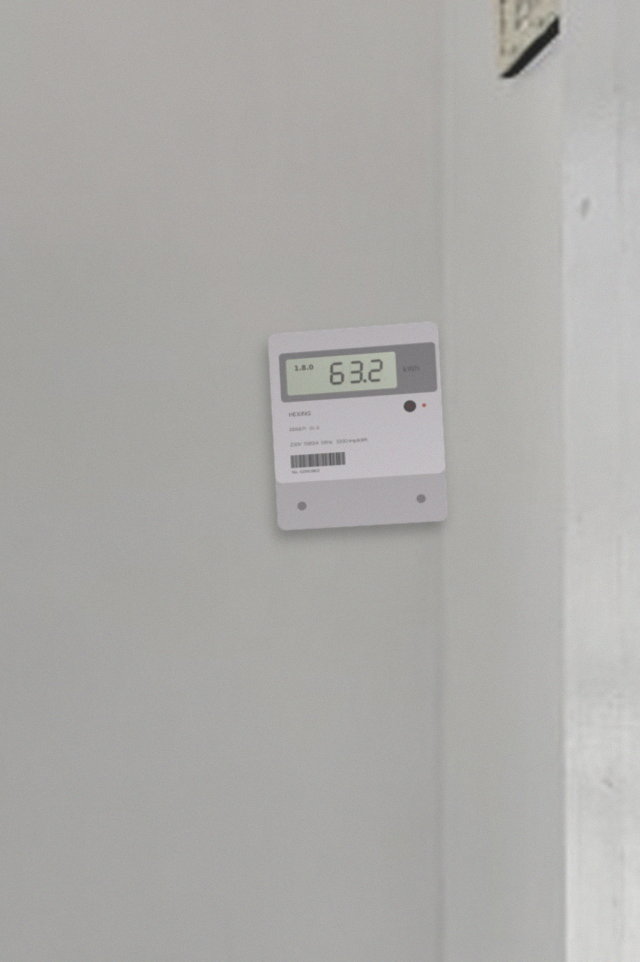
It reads 63.2
